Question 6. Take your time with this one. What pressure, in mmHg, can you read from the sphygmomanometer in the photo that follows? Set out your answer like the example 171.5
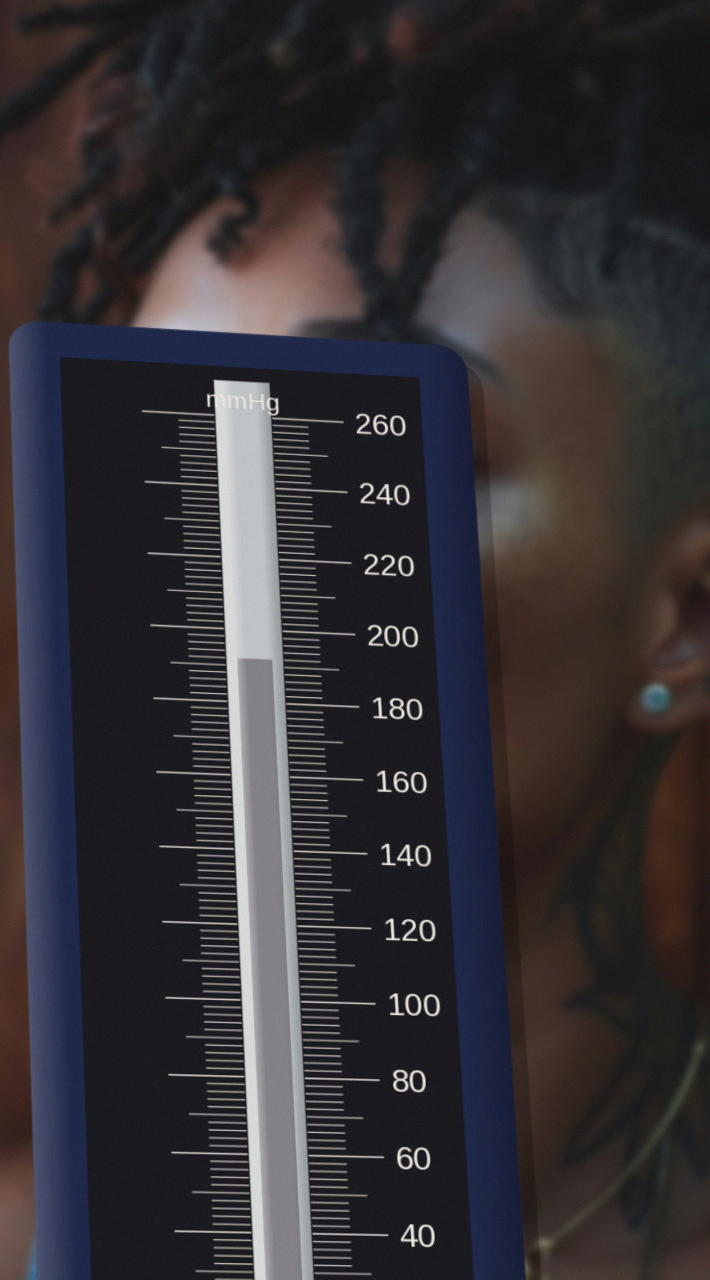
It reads 192
